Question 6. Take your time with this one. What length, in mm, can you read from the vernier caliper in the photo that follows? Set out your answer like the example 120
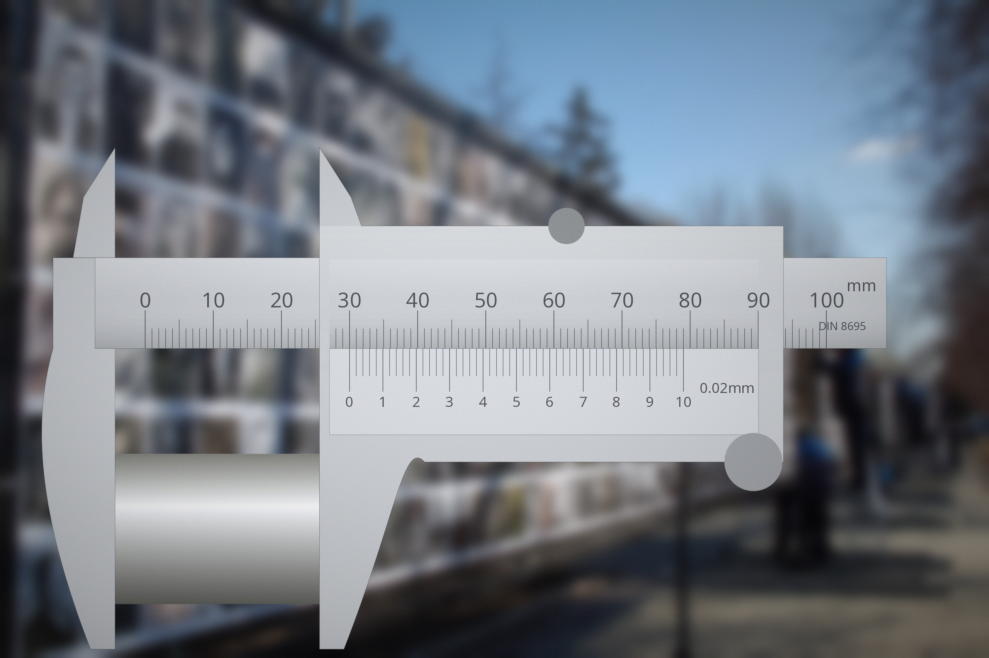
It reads 30.0
